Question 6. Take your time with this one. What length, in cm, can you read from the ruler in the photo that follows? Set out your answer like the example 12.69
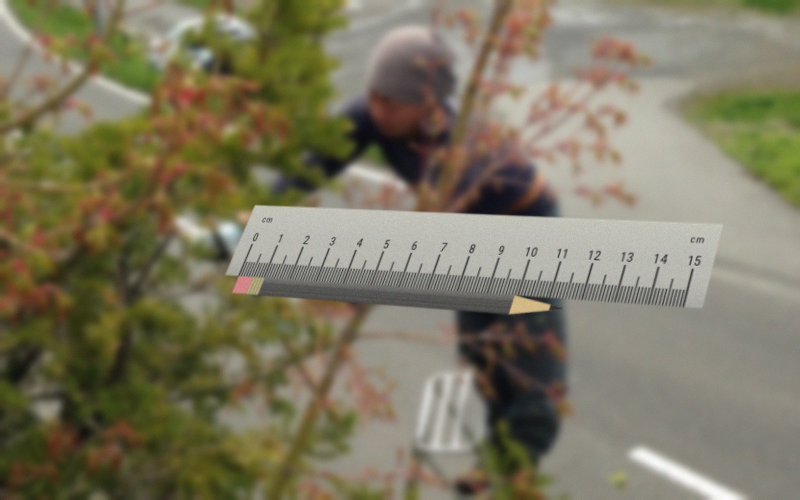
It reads 11.5
